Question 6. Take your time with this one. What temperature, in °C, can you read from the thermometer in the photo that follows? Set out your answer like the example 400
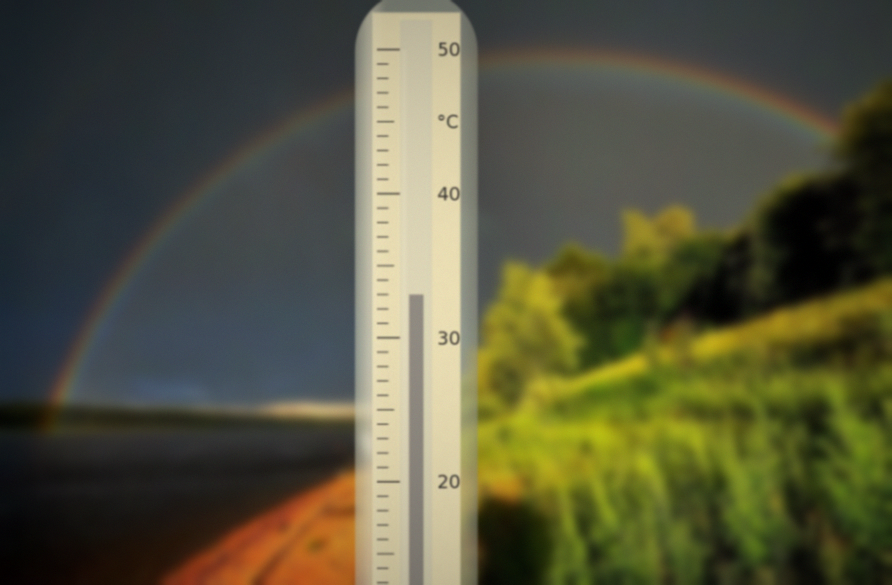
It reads 33
